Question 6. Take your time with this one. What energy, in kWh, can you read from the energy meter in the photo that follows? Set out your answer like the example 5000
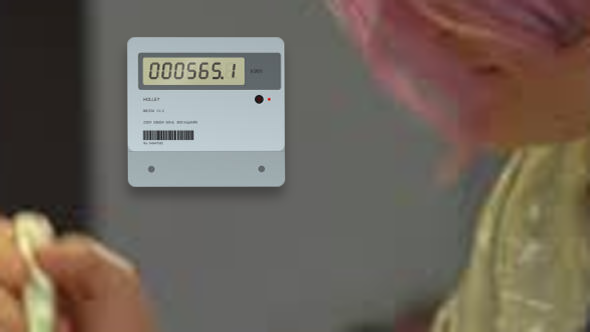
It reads 565.1
